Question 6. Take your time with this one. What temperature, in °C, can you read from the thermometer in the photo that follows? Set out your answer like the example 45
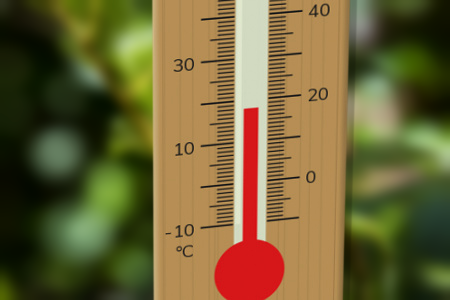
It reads 18
